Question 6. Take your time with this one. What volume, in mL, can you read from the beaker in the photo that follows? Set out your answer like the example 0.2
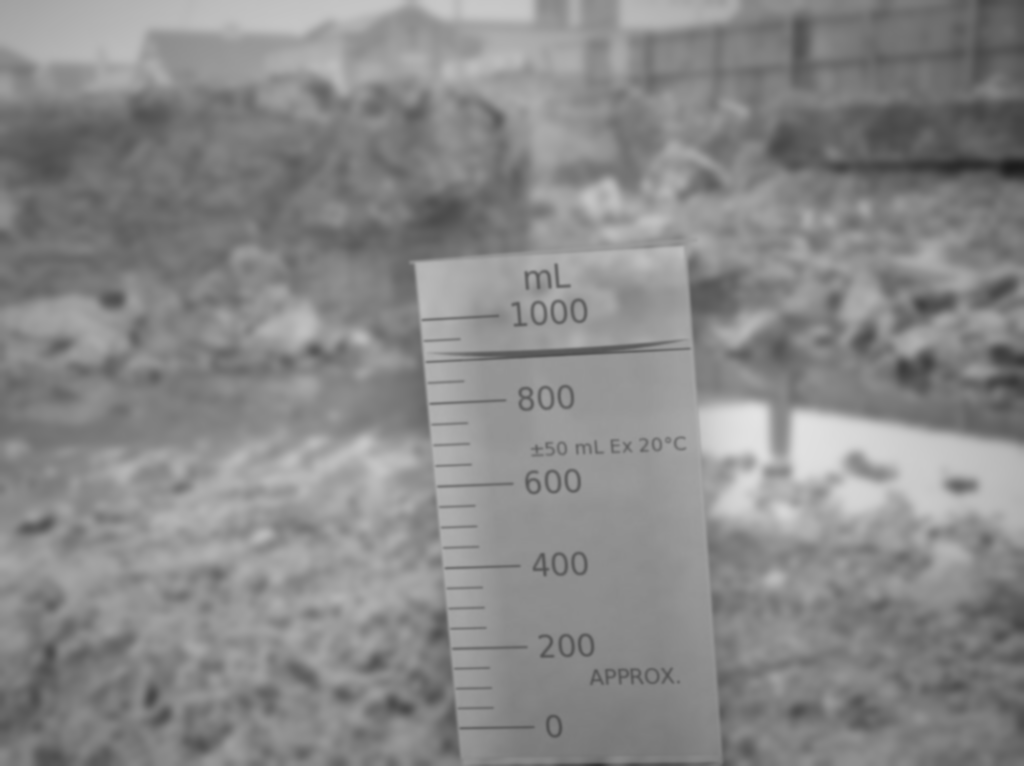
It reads 900
